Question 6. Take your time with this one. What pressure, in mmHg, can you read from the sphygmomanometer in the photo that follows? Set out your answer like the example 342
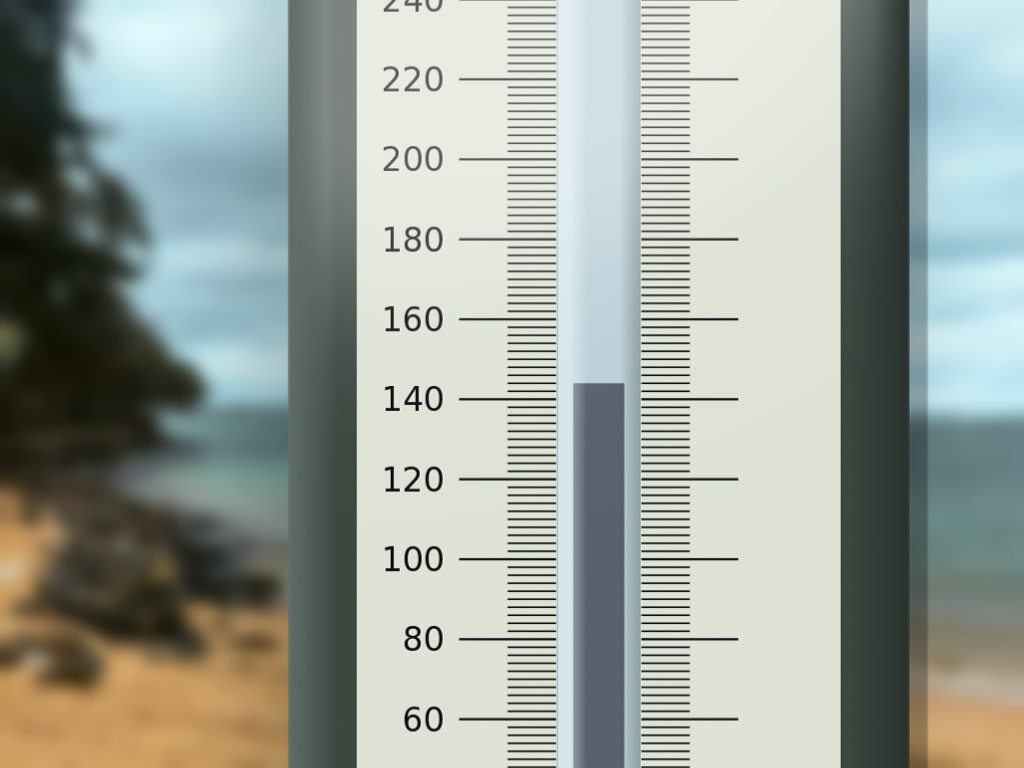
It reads 144
